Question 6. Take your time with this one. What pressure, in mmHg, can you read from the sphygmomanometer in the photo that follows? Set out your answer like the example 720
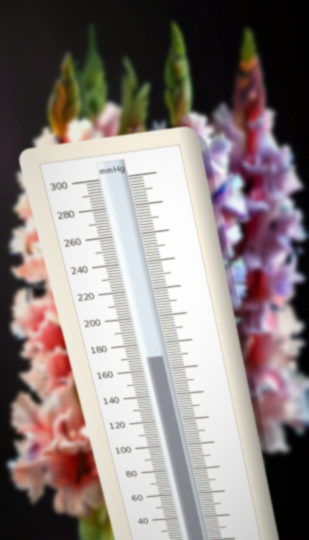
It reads 170
